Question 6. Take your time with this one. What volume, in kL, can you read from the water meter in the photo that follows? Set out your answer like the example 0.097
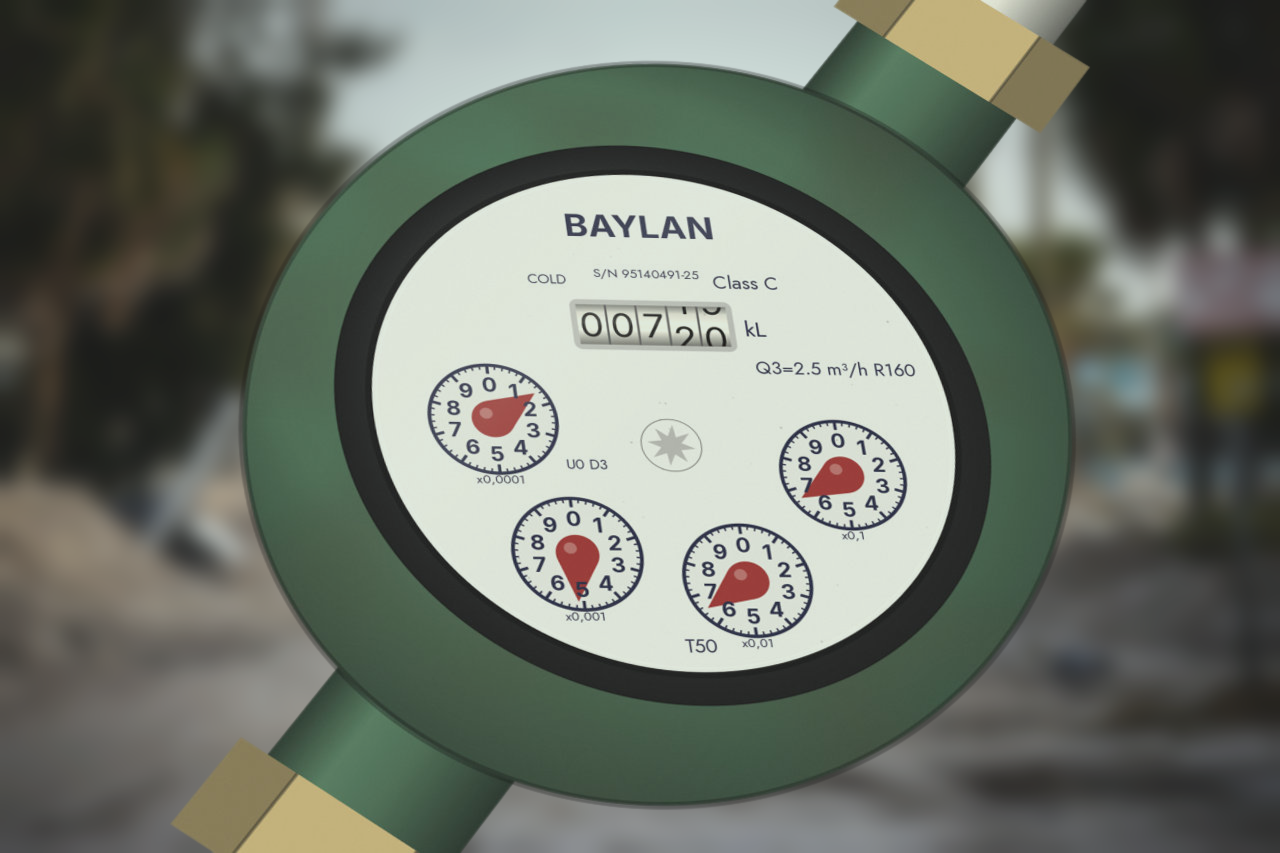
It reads 719.6651
